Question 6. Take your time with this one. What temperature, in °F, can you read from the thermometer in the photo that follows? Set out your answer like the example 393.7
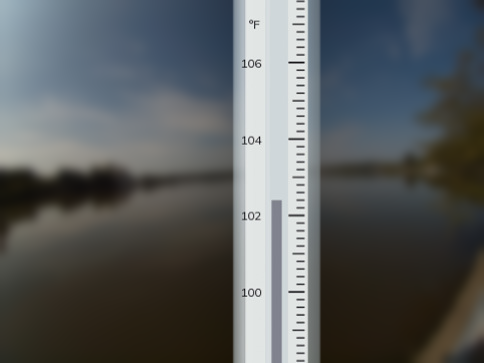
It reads 102.4
